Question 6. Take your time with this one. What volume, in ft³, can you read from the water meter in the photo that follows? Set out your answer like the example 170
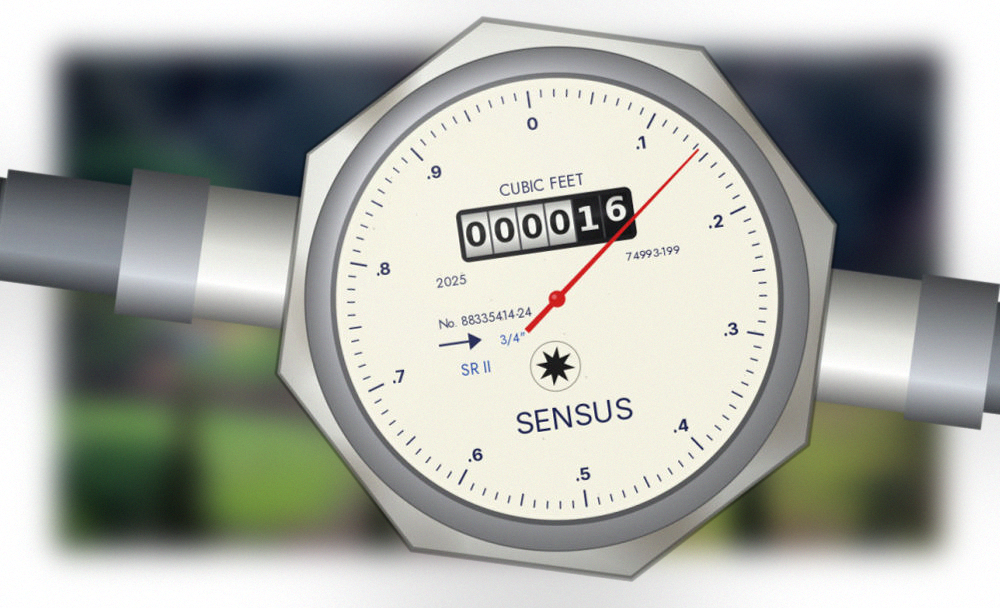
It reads 16.14
